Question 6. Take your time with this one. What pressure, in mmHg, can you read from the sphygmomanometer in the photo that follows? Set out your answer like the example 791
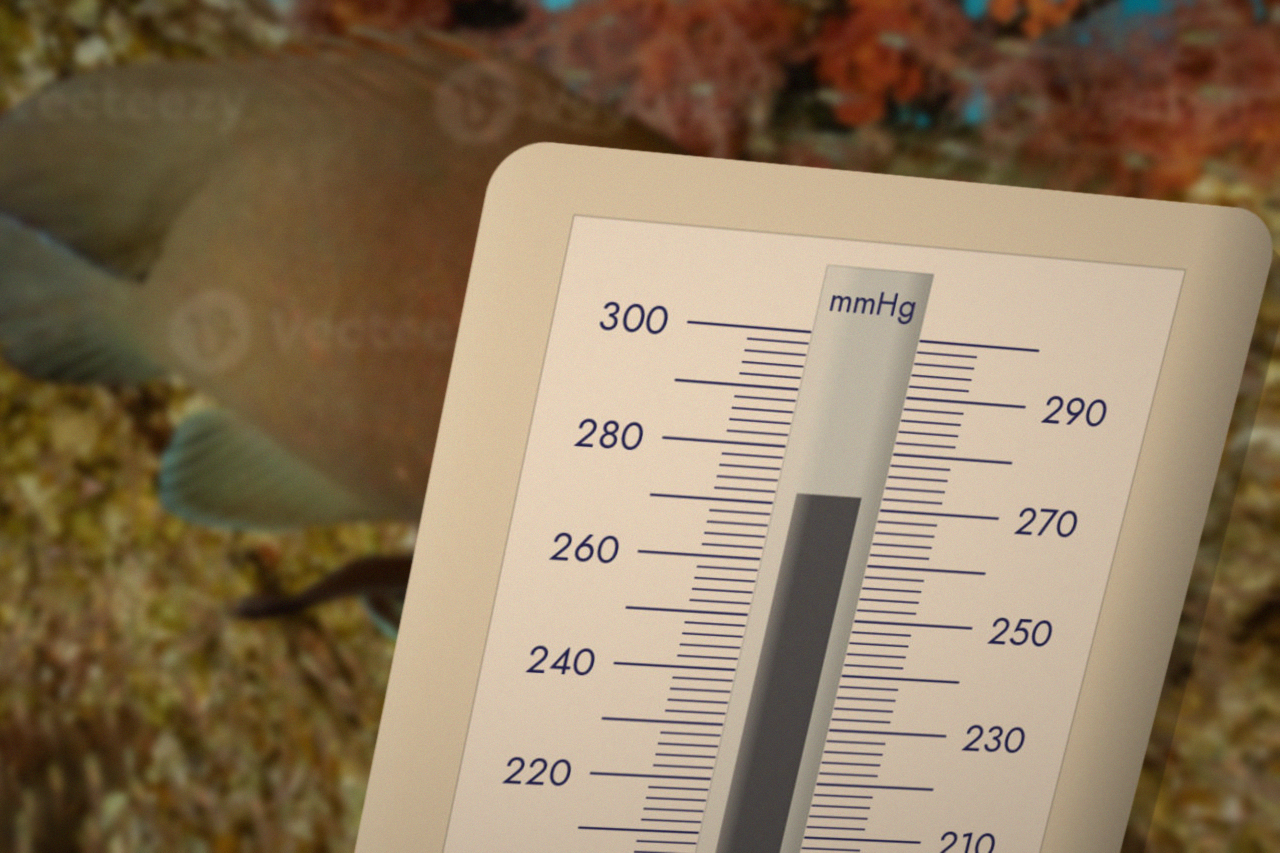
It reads 272
